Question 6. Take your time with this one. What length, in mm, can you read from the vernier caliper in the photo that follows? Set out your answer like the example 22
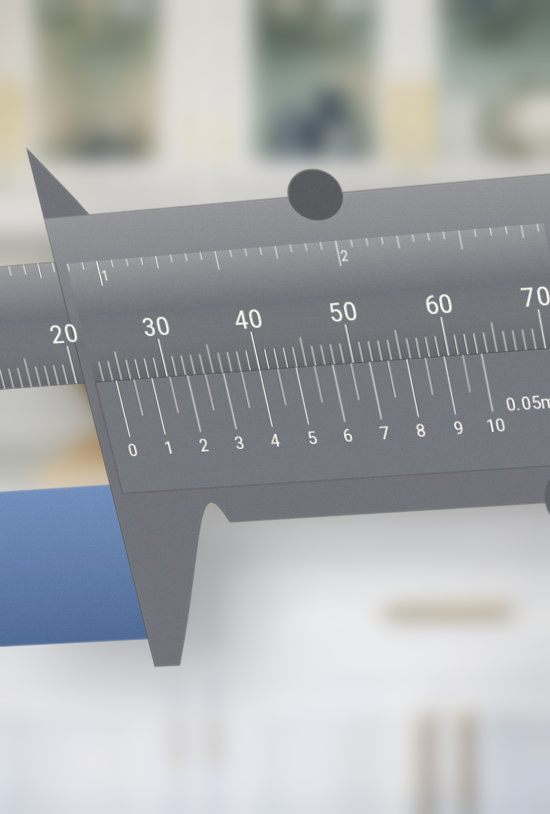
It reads 24.4
